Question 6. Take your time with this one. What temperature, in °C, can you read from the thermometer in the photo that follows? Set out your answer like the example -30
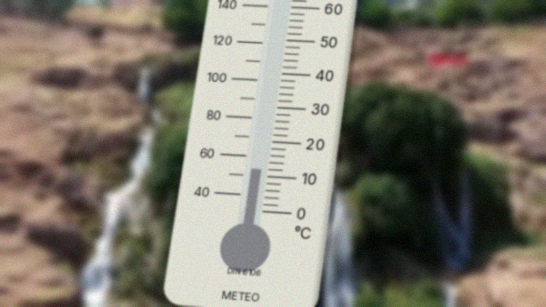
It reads 12
